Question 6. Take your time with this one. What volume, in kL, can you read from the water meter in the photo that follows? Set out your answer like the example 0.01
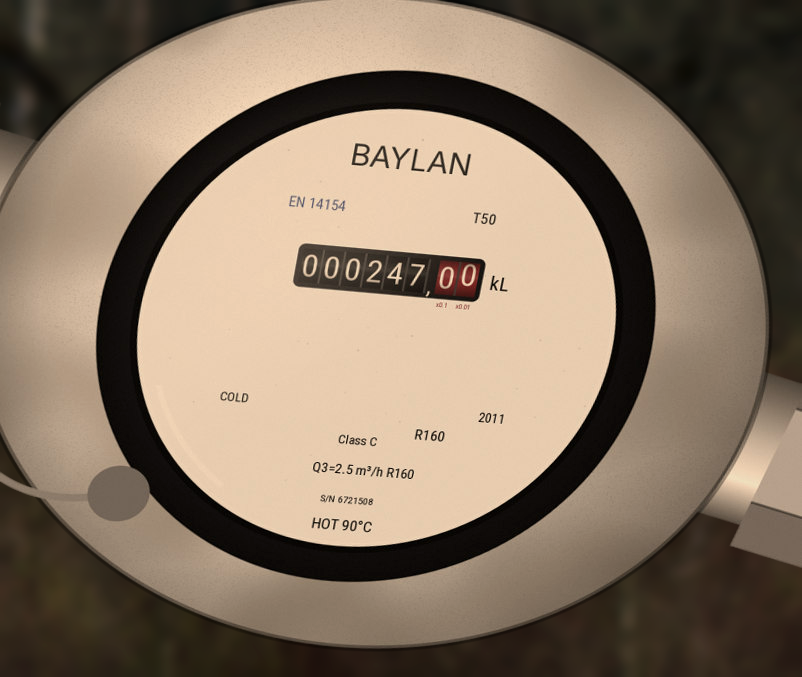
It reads 247.00
